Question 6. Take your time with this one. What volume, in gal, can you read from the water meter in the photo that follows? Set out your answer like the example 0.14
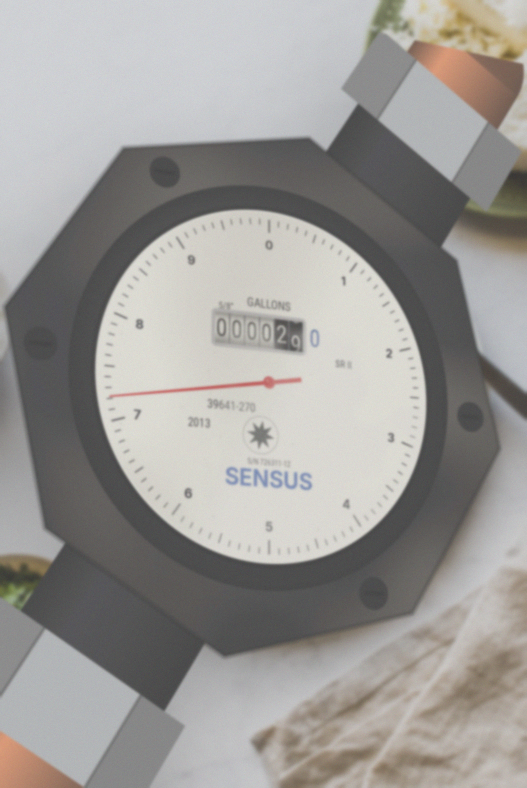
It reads 287.2
